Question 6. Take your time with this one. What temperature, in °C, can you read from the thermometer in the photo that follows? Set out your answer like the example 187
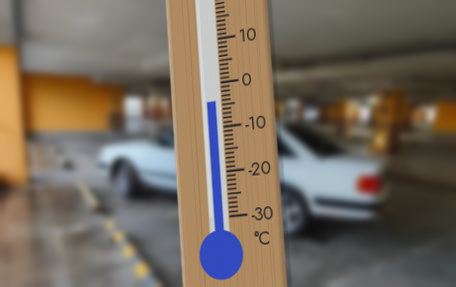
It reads -4
